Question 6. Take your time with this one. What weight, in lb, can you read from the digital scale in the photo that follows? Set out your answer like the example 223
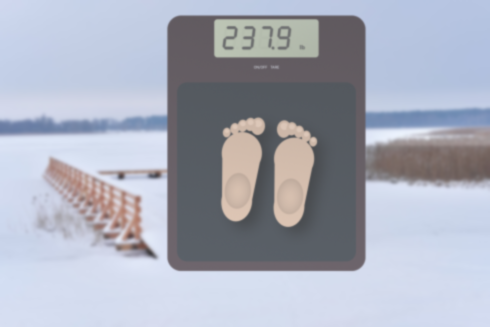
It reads 237.9
